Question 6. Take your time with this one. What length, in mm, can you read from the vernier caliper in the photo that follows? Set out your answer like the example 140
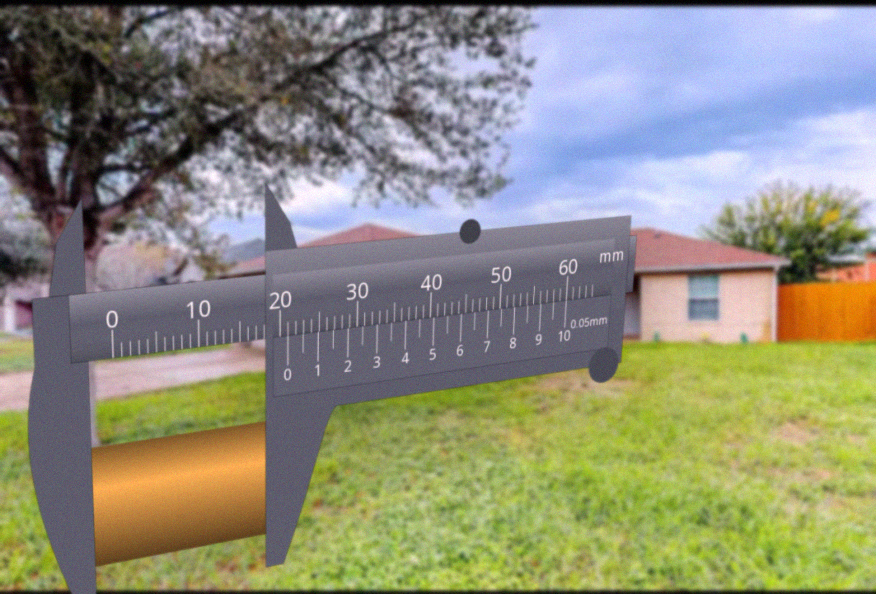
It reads 21.0
